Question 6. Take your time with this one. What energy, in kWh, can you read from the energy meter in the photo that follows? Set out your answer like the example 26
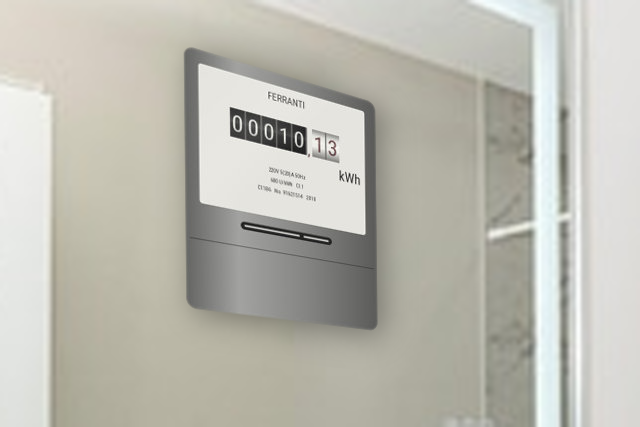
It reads 10.13
